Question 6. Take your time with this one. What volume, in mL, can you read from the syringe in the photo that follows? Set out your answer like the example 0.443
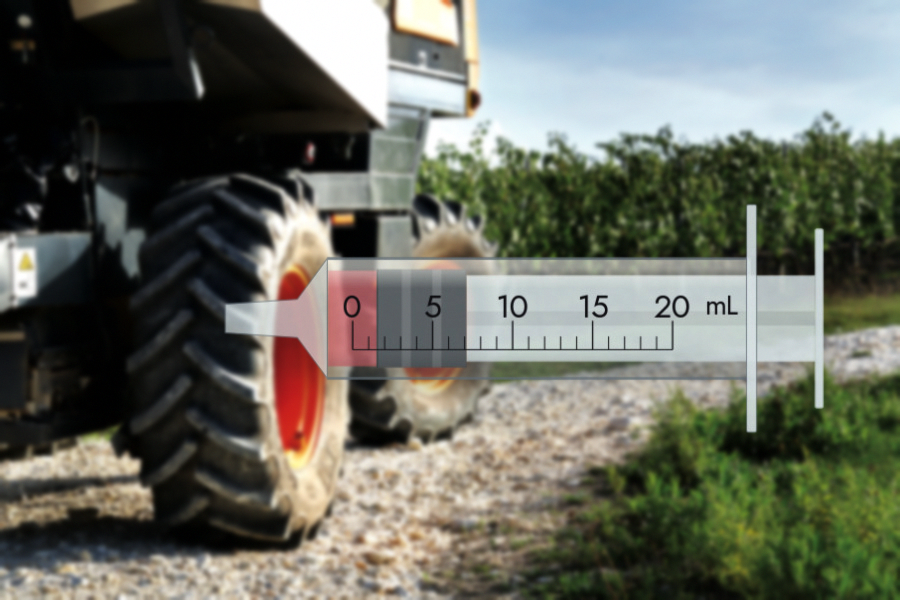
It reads 1.5
